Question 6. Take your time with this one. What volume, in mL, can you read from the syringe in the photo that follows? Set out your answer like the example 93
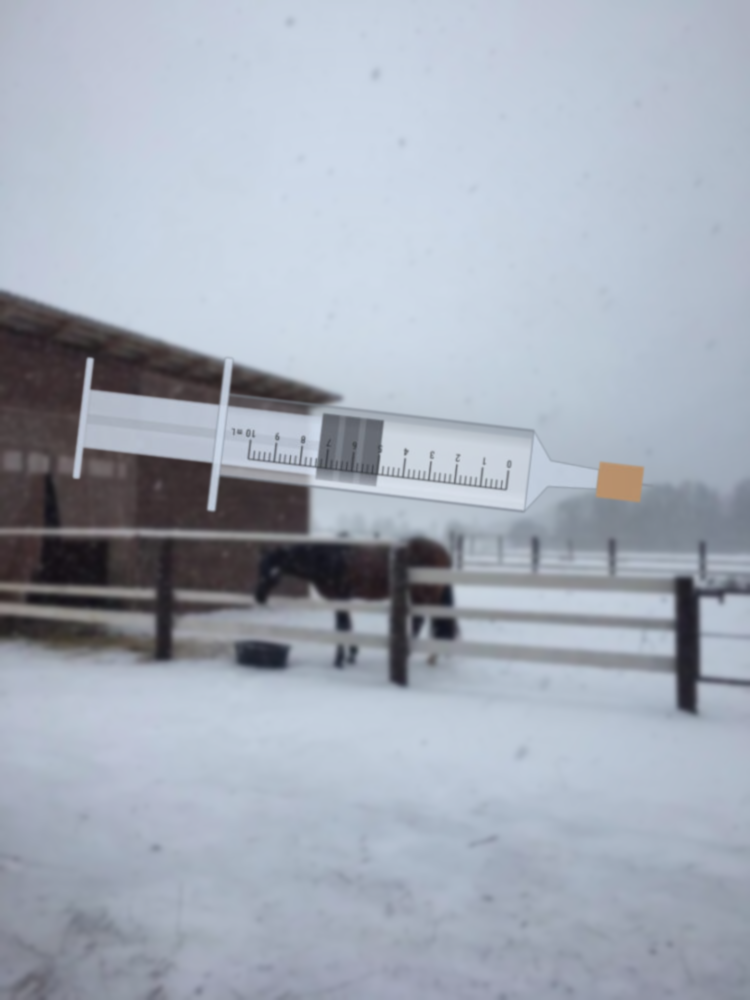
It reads 5
